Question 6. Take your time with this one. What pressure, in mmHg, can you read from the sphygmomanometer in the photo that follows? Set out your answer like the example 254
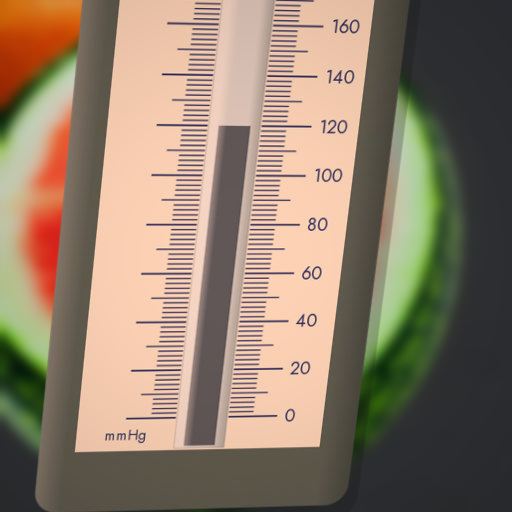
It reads 120
